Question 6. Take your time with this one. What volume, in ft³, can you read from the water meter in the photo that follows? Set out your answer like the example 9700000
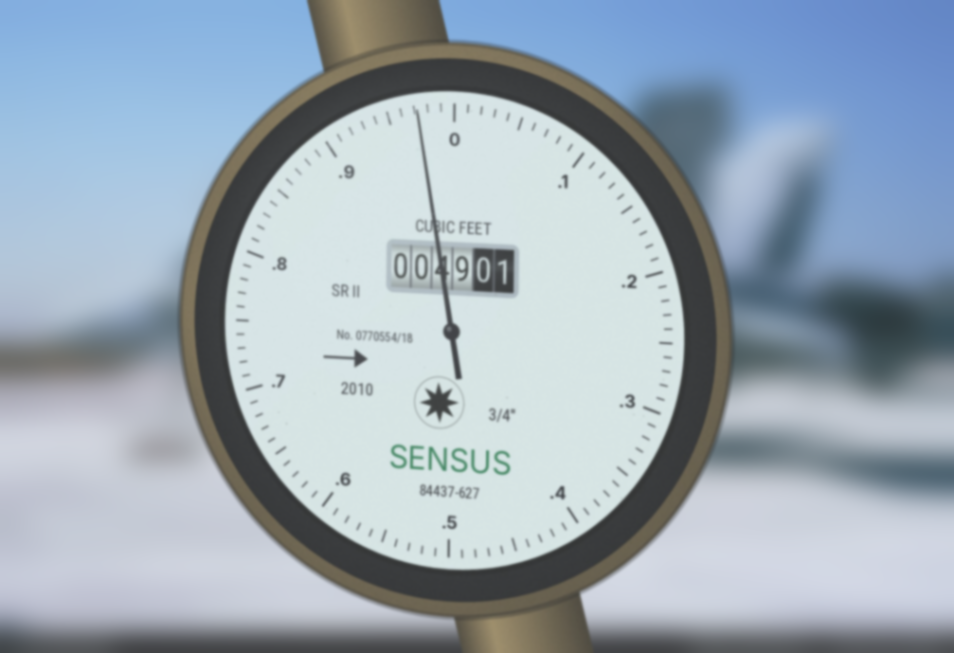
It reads 4900.97
